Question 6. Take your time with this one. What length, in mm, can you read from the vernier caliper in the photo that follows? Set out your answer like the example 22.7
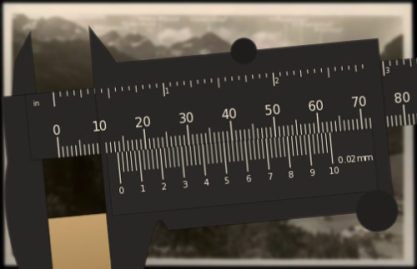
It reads 13.5
